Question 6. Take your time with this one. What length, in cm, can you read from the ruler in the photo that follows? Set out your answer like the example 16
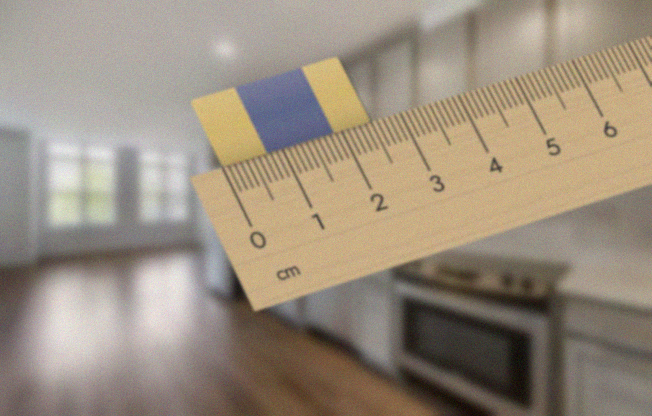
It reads 2.5
